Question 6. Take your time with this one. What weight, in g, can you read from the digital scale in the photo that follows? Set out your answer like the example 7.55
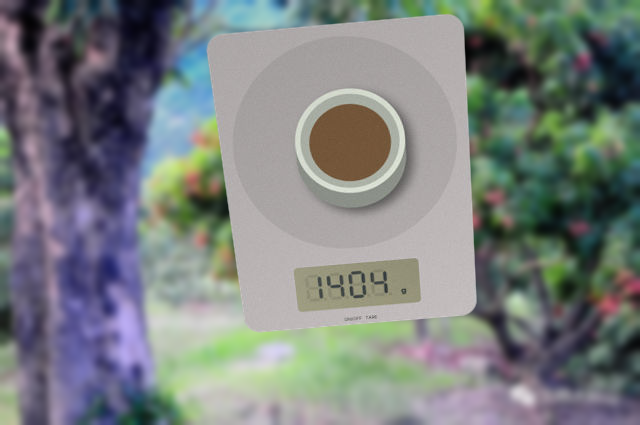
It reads 1404
